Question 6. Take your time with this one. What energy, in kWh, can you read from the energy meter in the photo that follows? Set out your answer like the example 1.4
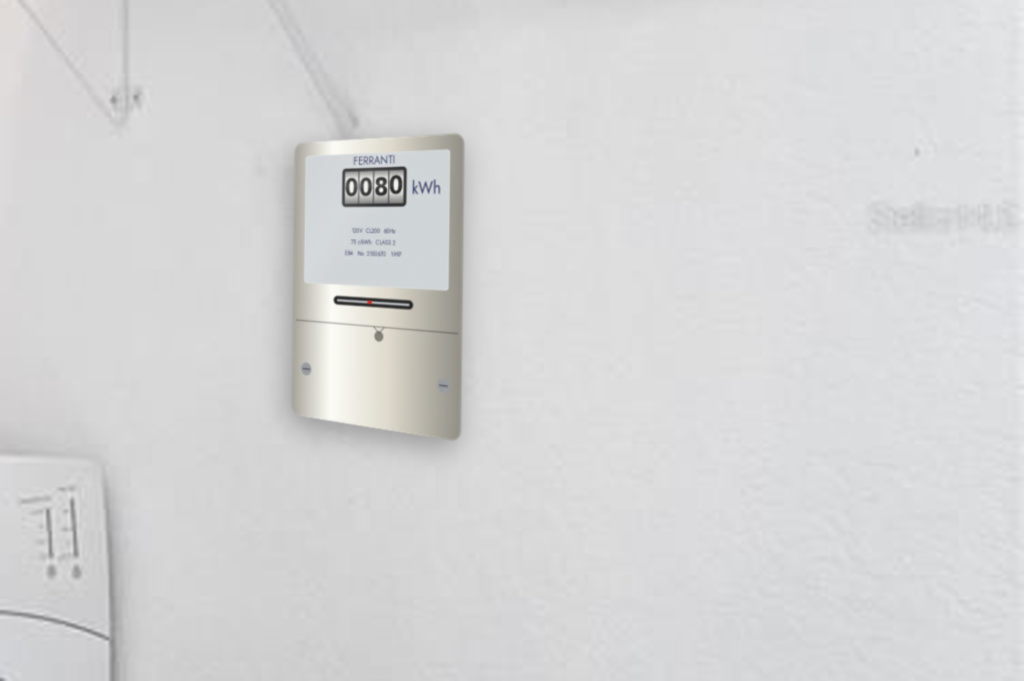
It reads 80
